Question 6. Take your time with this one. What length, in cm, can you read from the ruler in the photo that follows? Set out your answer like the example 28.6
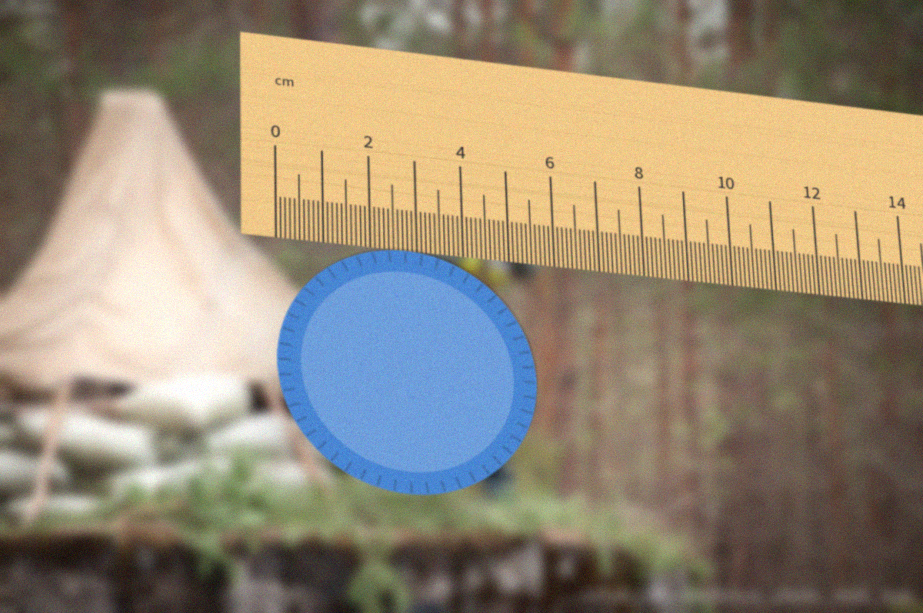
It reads 5.5
